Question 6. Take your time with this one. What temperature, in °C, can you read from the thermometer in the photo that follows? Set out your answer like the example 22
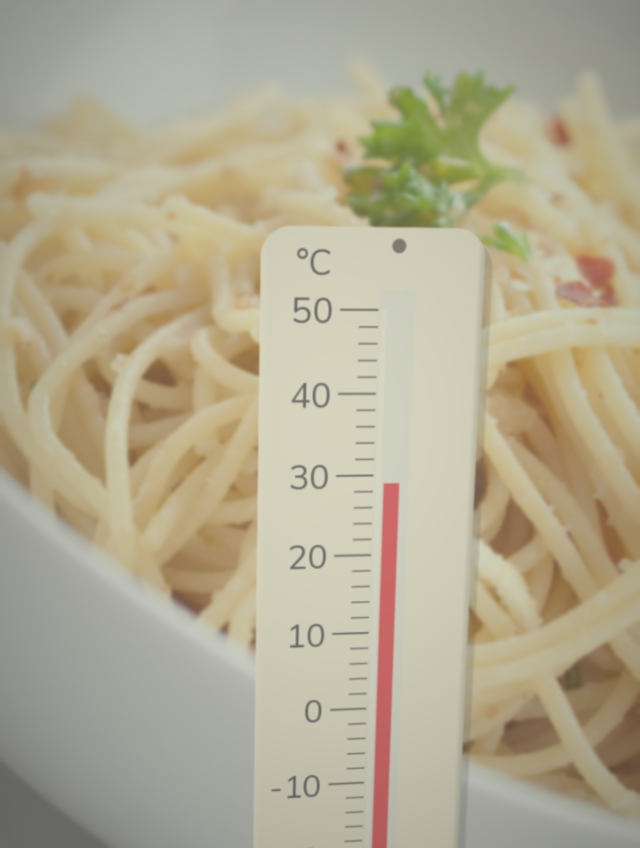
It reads 29
